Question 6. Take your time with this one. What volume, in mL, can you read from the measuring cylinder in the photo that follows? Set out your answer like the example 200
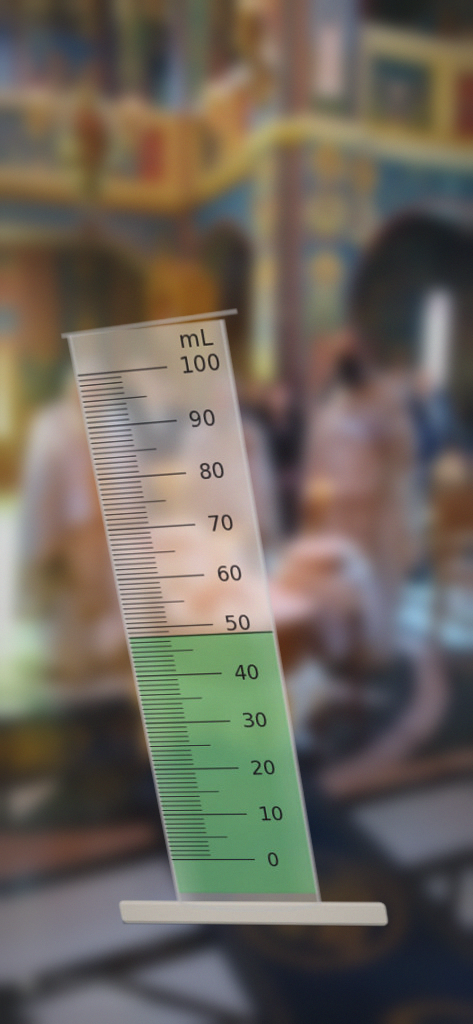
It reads 48
